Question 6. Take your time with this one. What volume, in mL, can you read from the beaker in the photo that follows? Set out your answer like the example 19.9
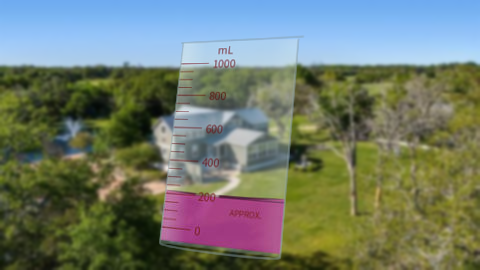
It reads 200
